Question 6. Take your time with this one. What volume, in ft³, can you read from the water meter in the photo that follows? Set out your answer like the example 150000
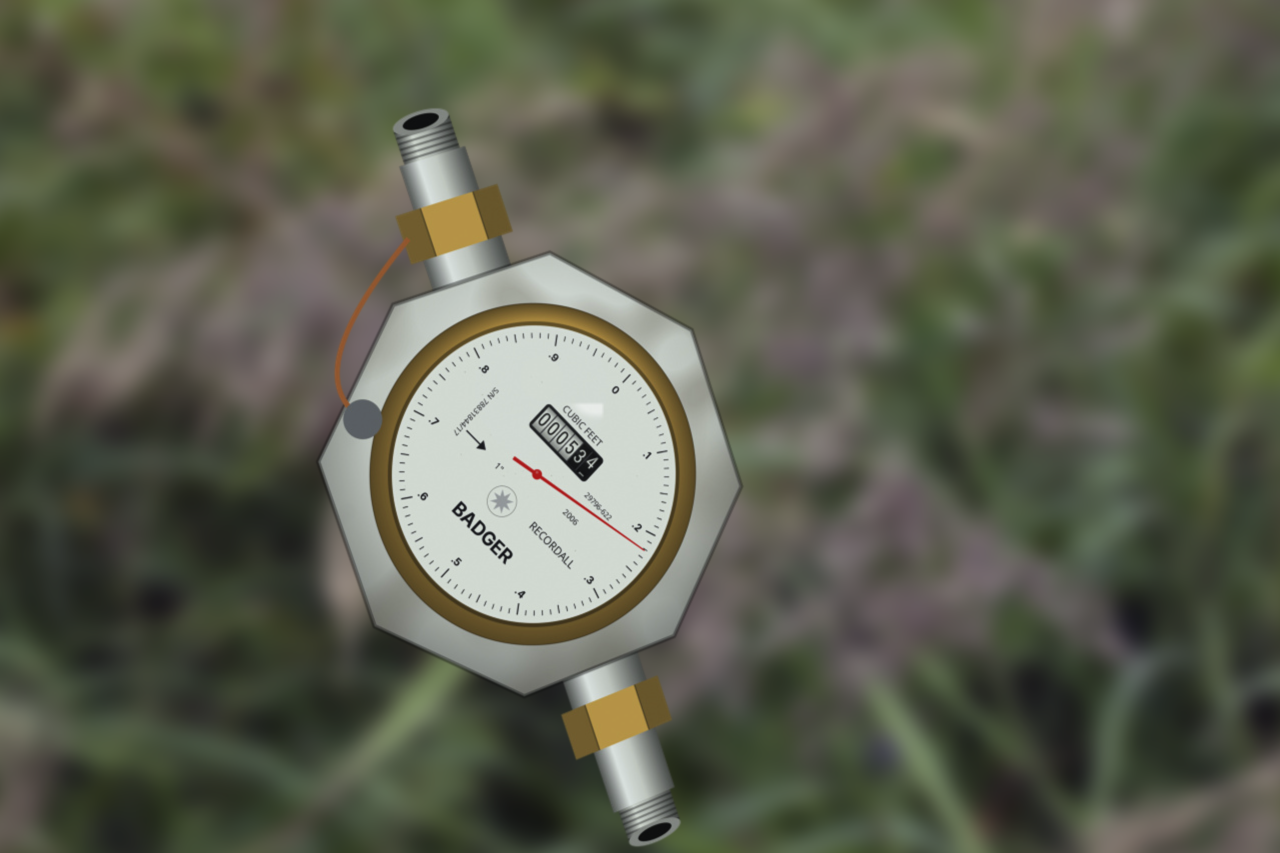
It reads 534.22
